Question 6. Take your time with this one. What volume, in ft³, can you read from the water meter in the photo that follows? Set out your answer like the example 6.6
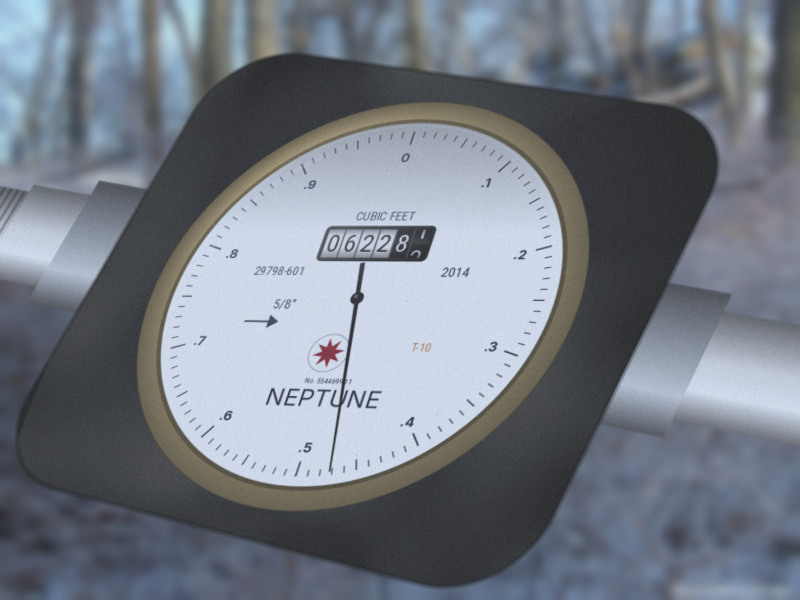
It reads 62281.47
